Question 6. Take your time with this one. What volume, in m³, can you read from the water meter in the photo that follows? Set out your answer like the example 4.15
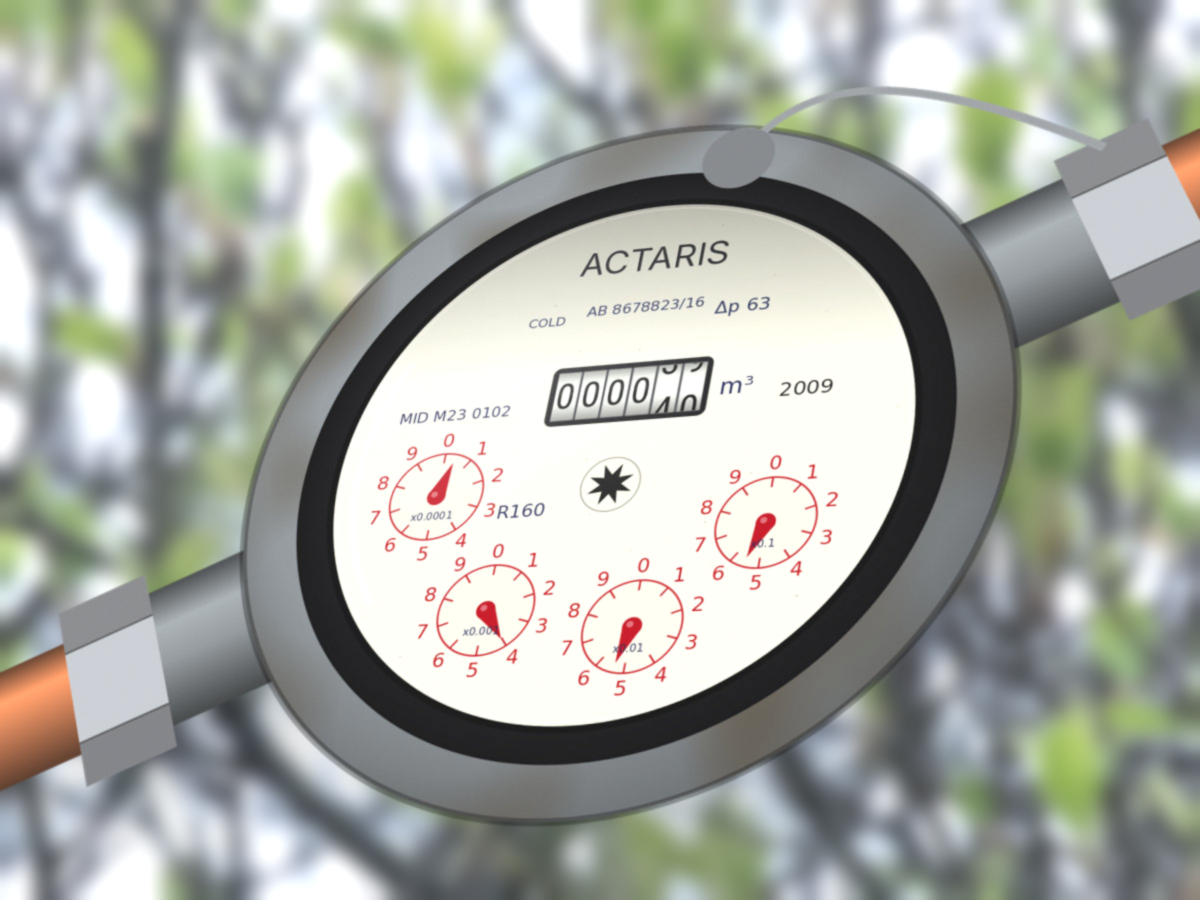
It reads 39.5540
